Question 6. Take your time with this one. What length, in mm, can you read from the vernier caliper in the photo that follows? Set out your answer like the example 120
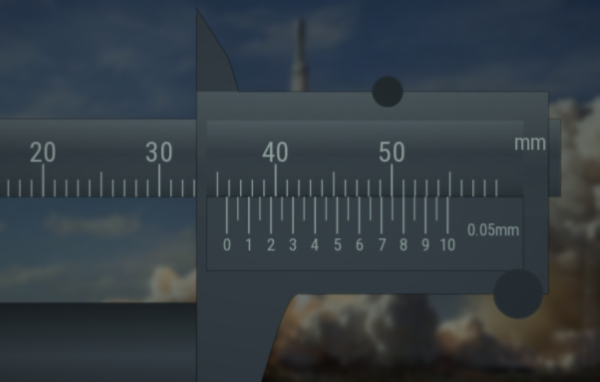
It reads 35.8
